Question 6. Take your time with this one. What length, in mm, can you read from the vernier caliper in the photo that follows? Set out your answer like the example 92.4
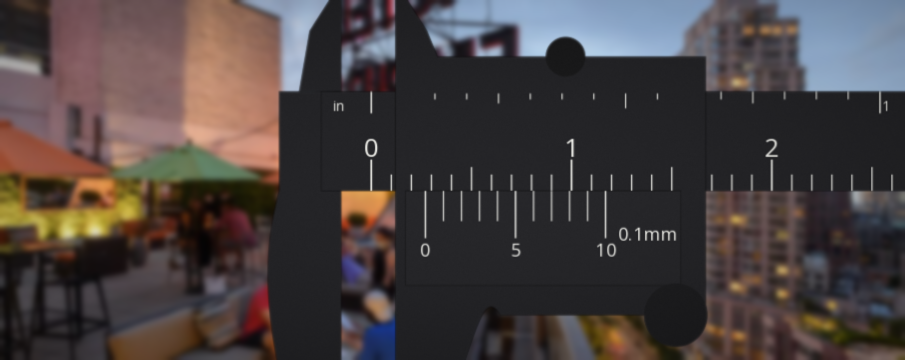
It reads 2.7
